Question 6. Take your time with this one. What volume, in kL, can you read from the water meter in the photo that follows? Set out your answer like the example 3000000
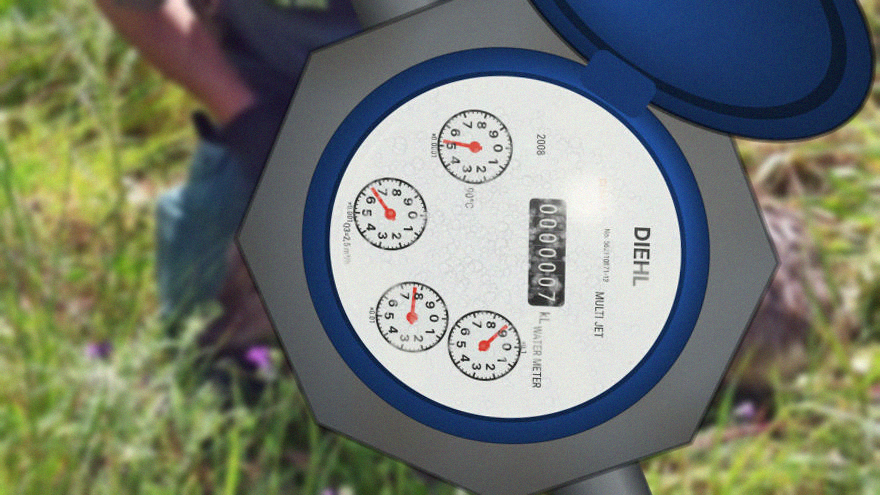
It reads 7.8765
